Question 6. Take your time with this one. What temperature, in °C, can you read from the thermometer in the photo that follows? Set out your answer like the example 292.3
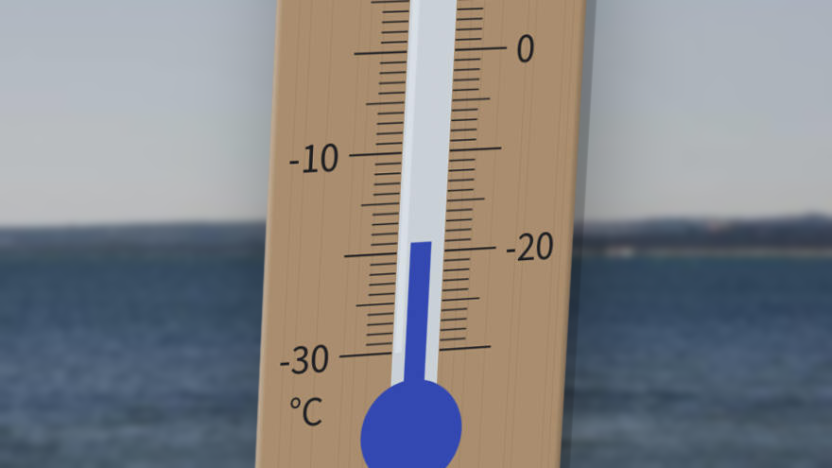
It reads -19
